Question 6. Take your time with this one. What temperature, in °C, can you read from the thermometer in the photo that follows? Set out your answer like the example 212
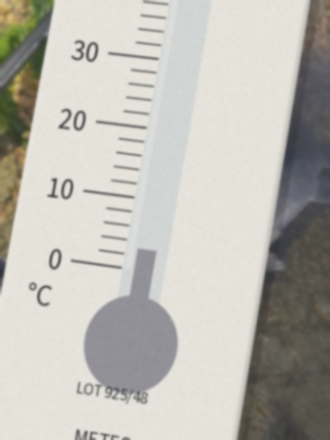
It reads 3
